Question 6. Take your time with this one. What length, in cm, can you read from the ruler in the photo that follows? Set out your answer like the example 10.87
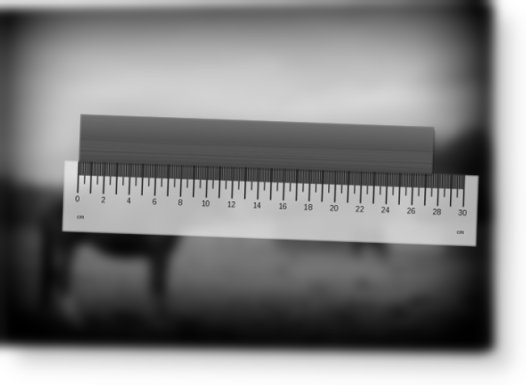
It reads 27.5
